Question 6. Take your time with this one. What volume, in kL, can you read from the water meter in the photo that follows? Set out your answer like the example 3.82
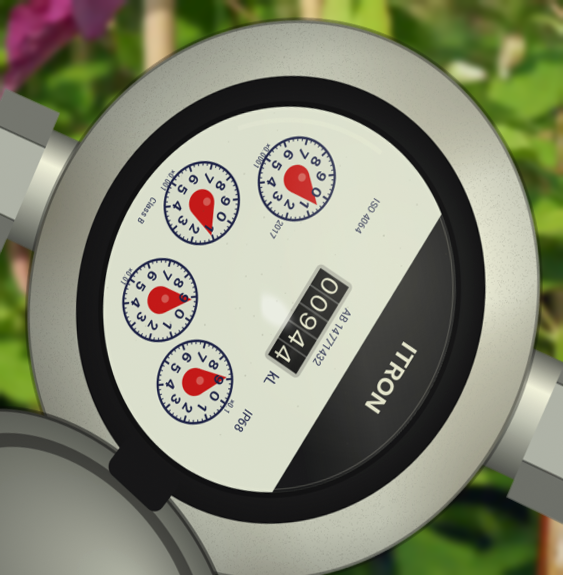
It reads 943.8910
